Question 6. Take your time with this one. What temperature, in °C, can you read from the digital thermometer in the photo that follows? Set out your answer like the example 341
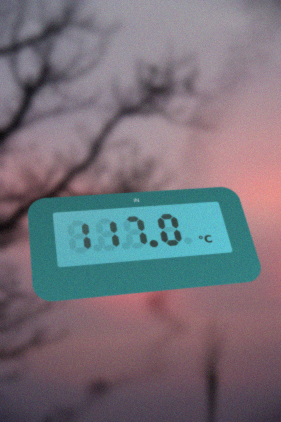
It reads 117.0
